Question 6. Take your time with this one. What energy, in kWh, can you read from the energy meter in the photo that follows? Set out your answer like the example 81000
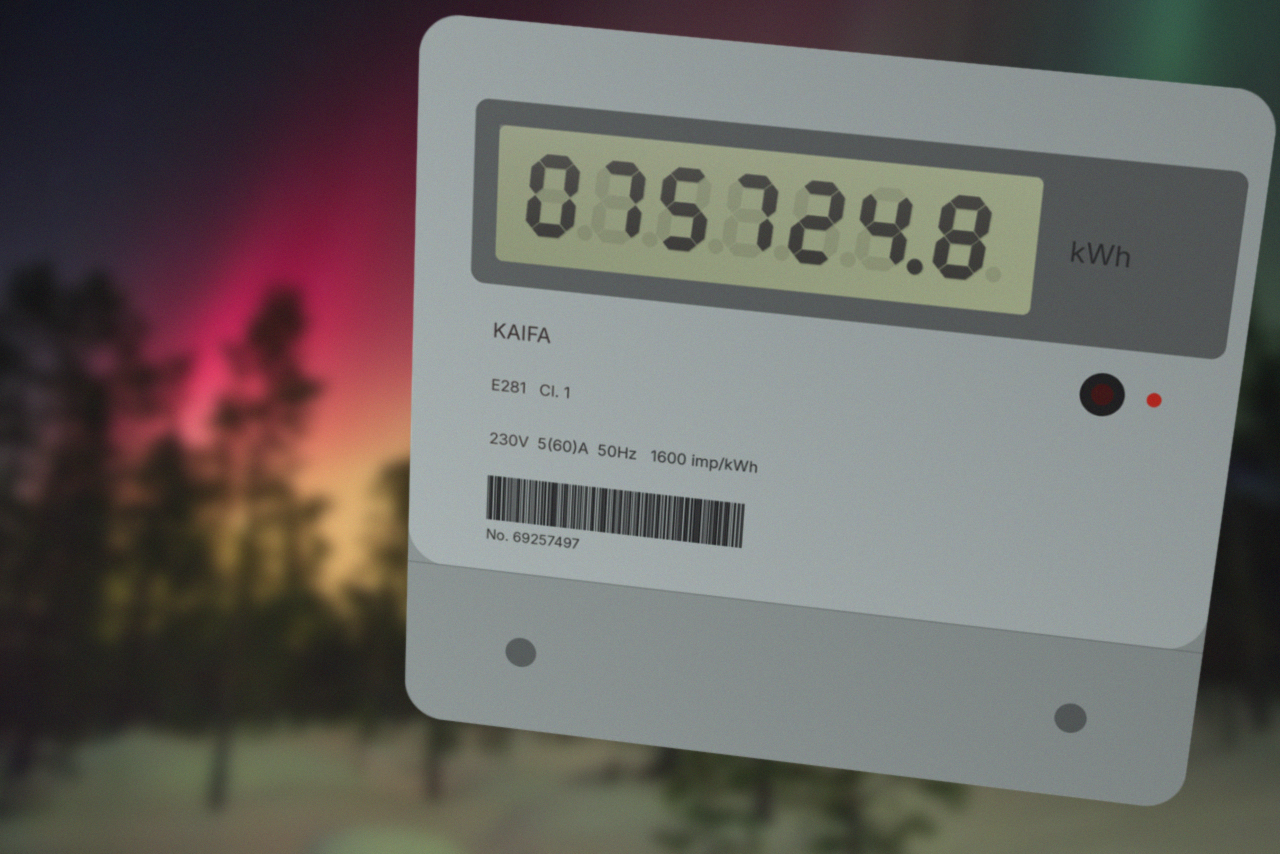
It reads 75724.8
